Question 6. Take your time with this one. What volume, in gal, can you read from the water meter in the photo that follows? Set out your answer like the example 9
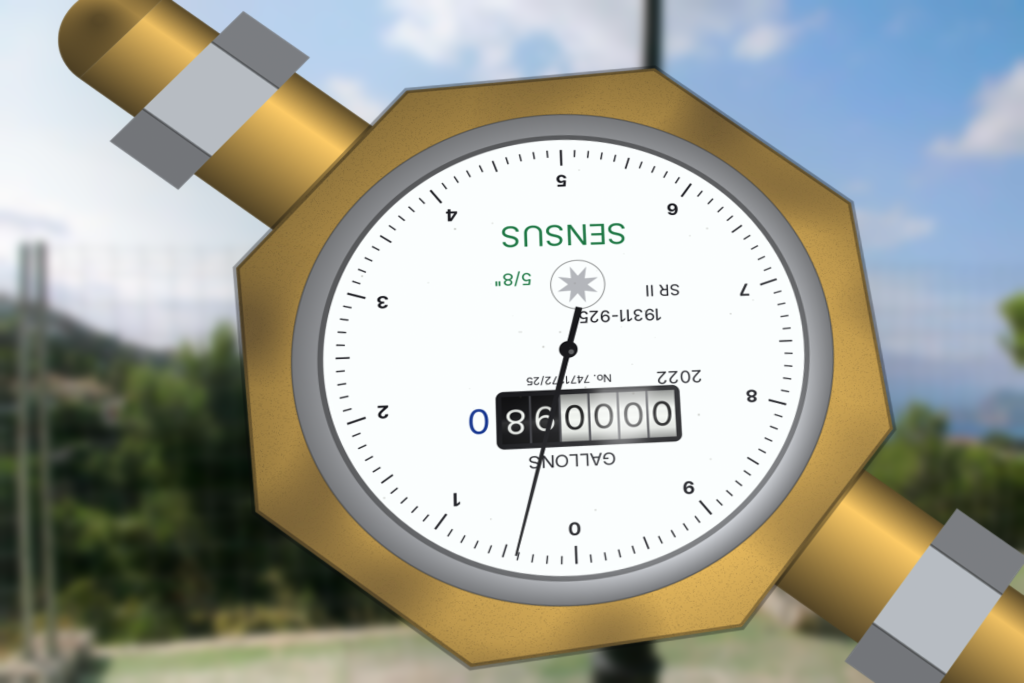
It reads 980.4
